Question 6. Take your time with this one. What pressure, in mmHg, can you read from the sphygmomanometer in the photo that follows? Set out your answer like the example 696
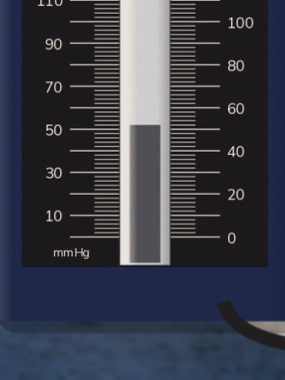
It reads 52
